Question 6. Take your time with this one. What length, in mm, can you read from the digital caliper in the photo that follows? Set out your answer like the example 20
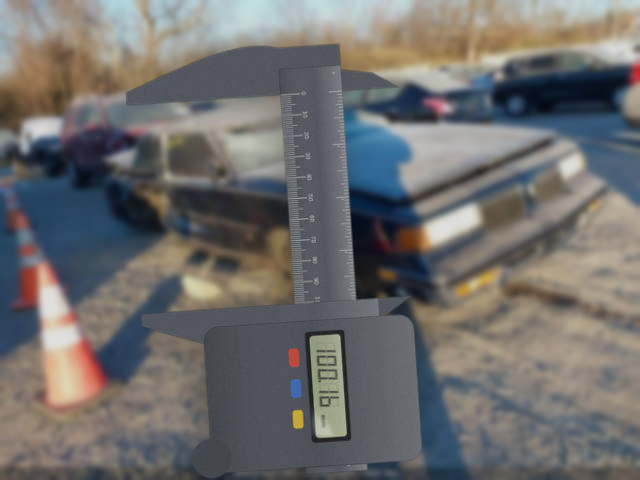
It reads 100.16
